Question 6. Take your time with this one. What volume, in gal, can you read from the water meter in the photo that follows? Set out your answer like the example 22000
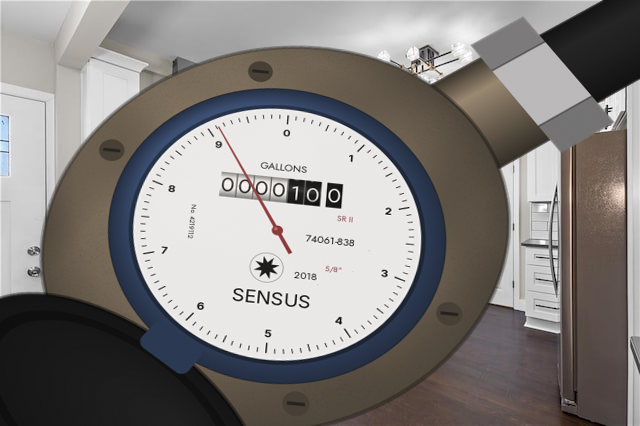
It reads 99.1
